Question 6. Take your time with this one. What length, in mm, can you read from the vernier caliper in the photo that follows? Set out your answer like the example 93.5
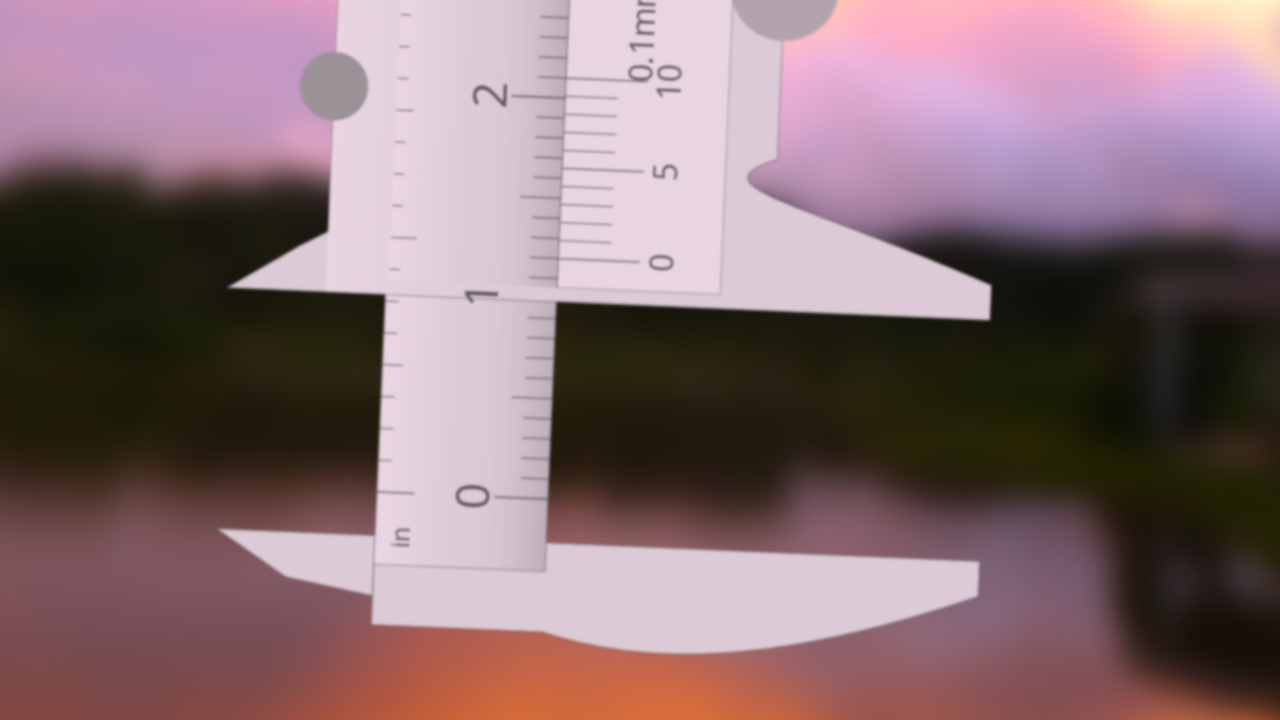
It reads 12.0
